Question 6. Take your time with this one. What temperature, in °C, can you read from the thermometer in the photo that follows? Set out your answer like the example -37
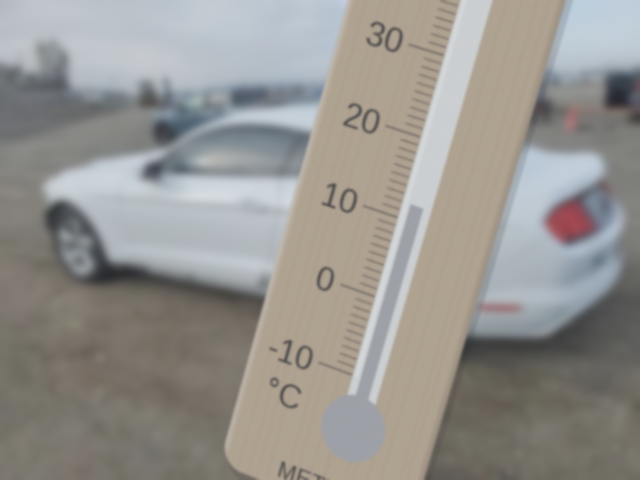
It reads 12
